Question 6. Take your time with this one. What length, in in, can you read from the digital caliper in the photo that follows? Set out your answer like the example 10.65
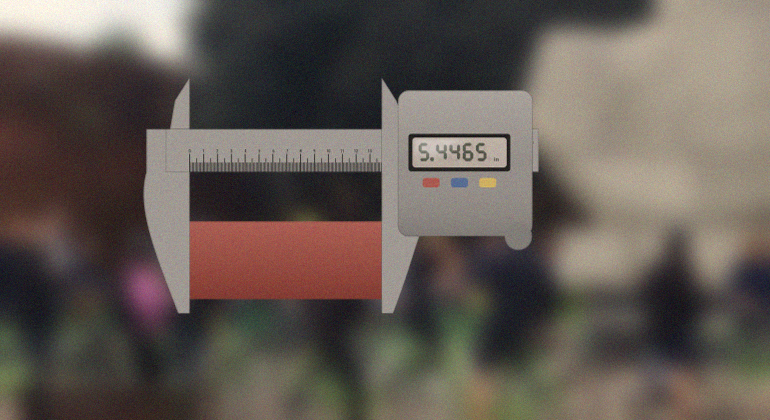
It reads 5.4465
